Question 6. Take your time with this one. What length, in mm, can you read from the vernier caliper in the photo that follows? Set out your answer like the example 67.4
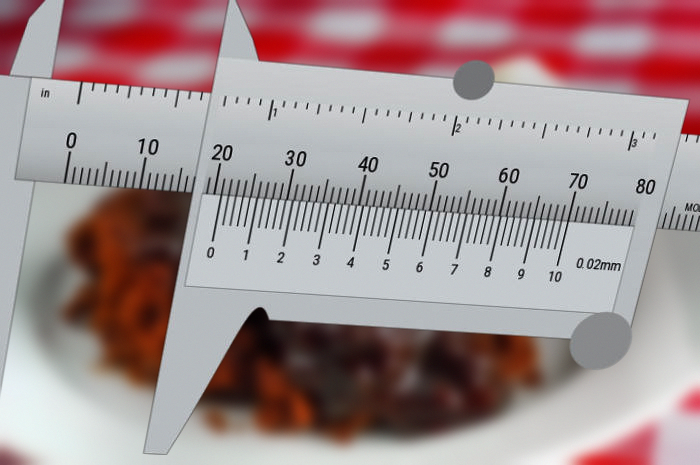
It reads 21.0
